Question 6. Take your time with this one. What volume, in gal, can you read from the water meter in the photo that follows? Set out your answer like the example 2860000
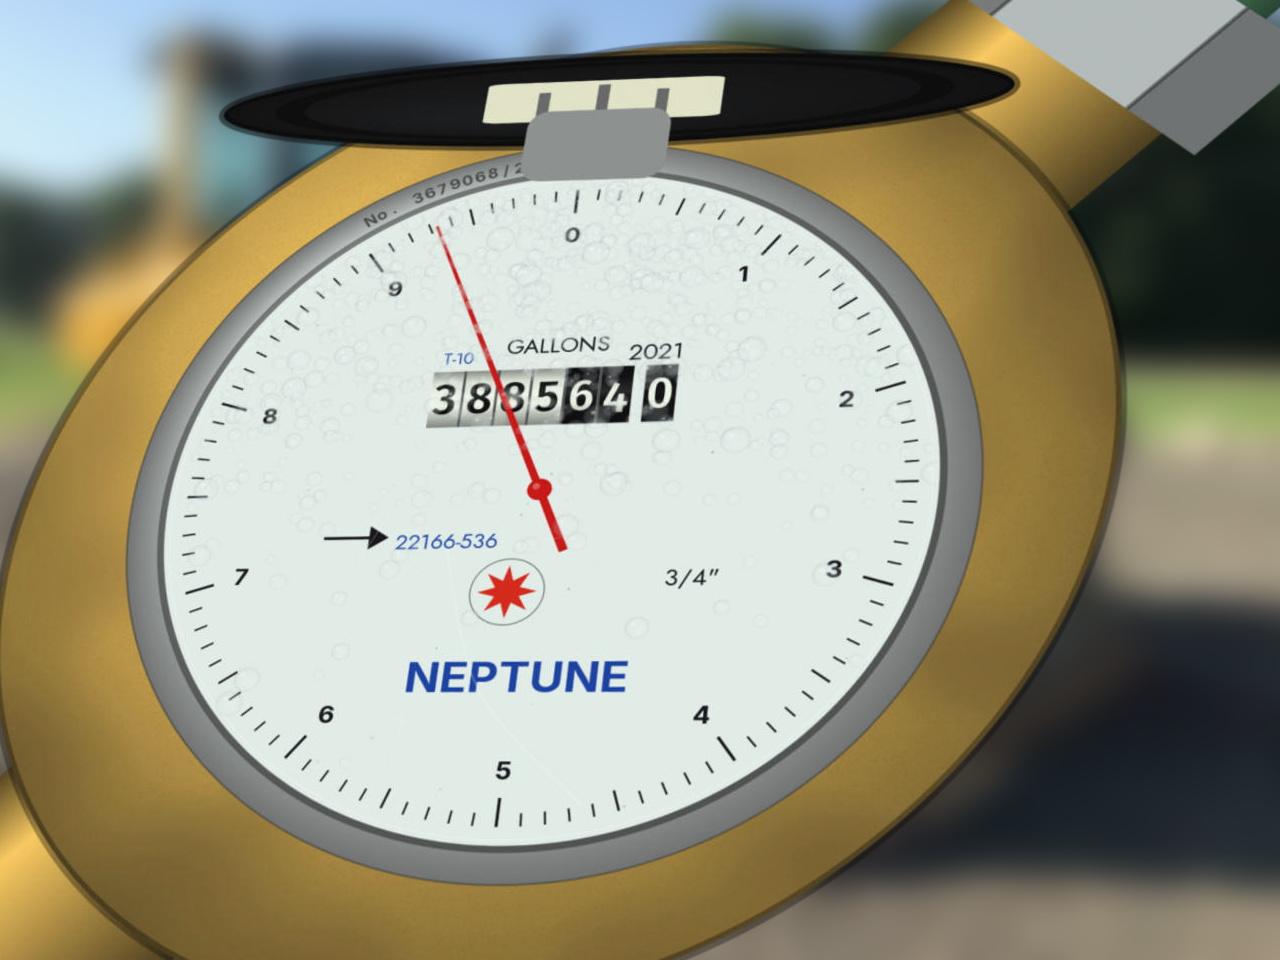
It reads 3885639.3
